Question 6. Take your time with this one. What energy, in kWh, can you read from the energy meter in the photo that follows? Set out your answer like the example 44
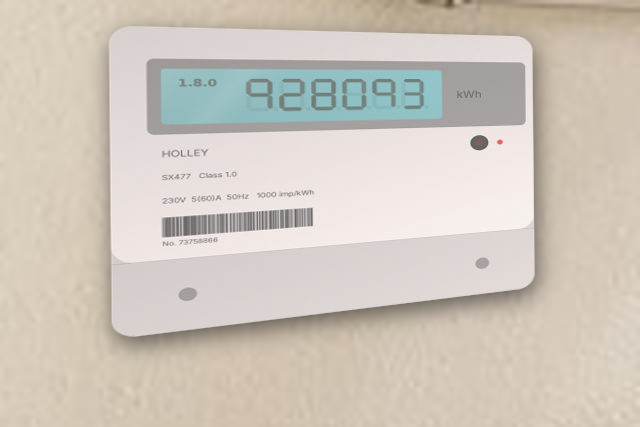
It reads 928093
